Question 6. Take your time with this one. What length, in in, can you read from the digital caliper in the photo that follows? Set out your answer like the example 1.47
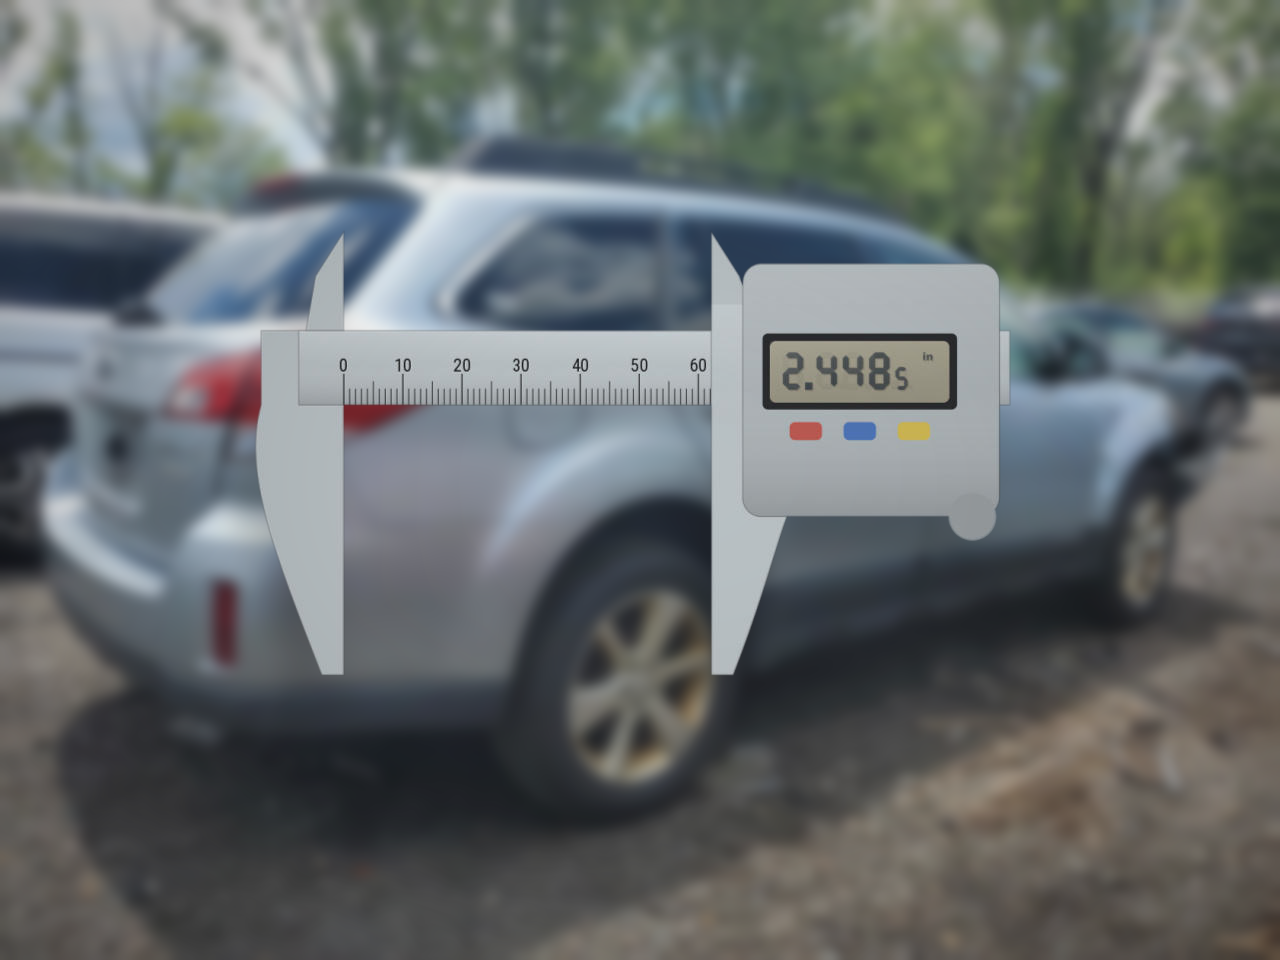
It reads 2.4485
